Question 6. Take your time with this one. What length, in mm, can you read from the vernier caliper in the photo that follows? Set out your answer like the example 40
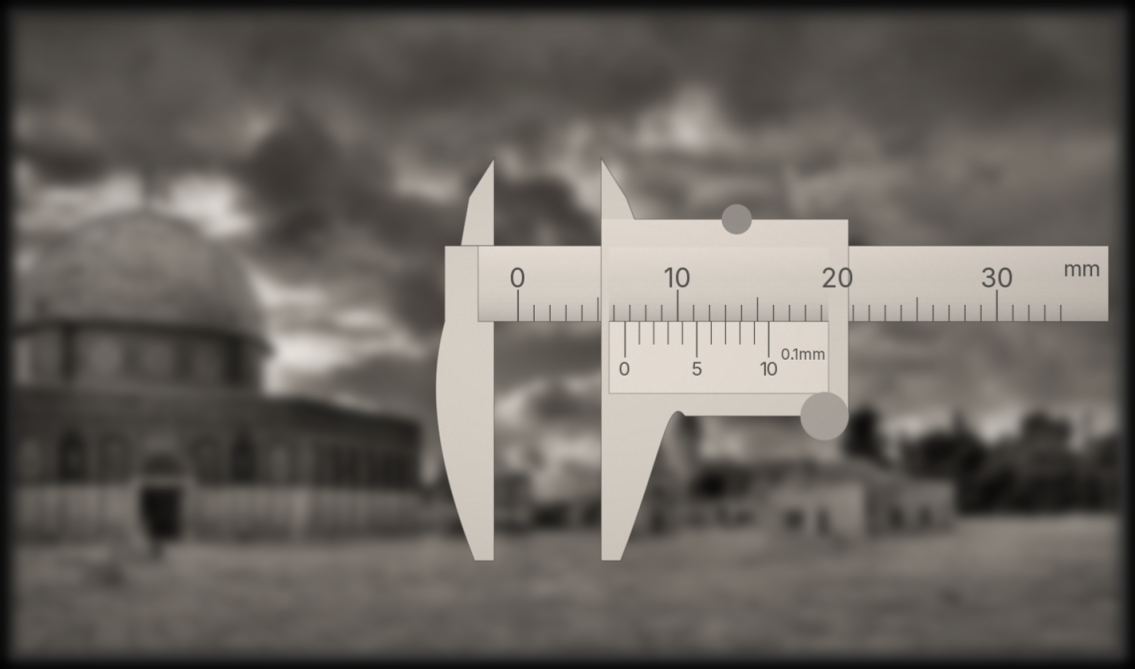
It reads 6.7
